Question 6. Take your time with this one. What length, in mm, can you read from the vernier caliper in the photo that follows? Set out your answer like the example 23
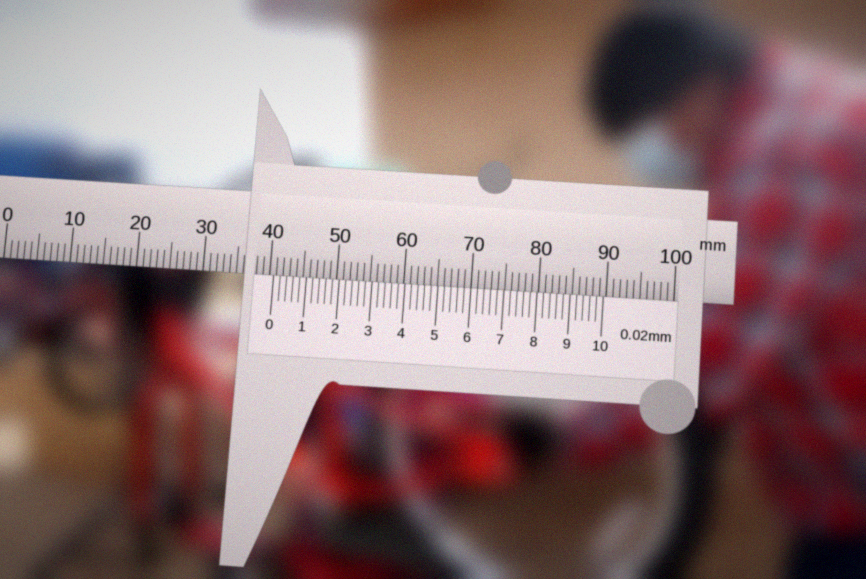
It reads 40.6
